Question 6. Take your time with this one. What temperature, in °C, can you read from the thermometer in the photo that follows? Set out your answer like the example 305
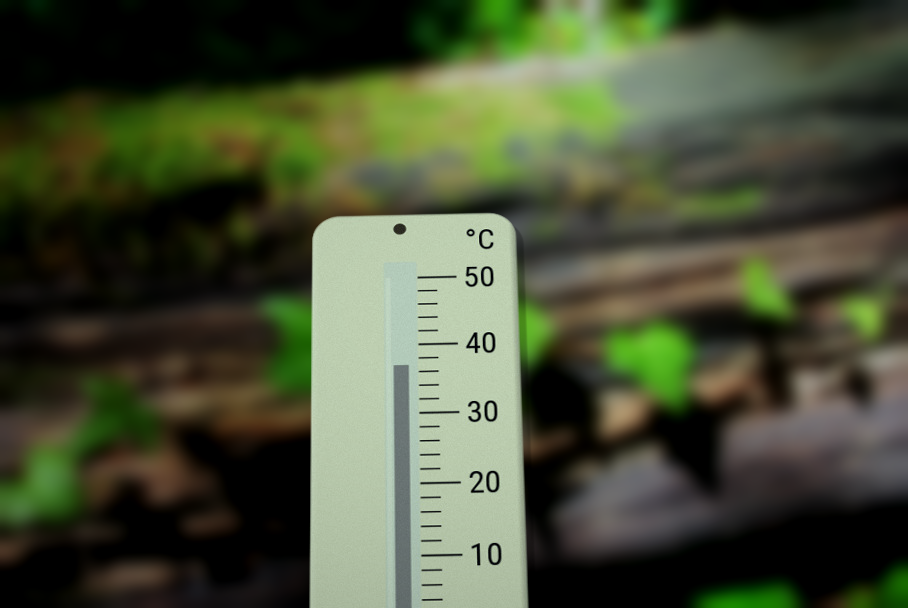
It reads 37
